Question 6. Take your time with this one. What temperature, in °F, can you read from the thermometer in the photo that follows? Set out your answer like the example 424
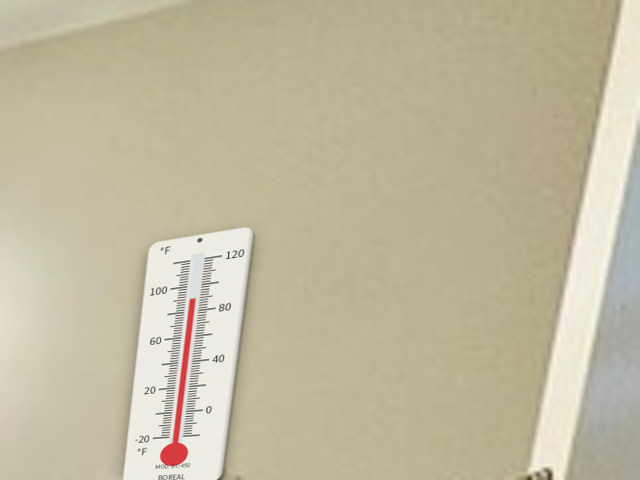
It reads 90
